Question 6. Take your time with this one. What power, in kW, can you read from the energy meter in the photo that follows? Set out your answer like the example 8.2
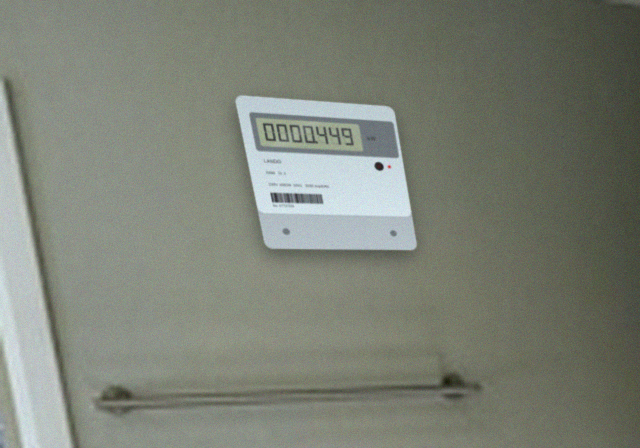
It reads 0.449
